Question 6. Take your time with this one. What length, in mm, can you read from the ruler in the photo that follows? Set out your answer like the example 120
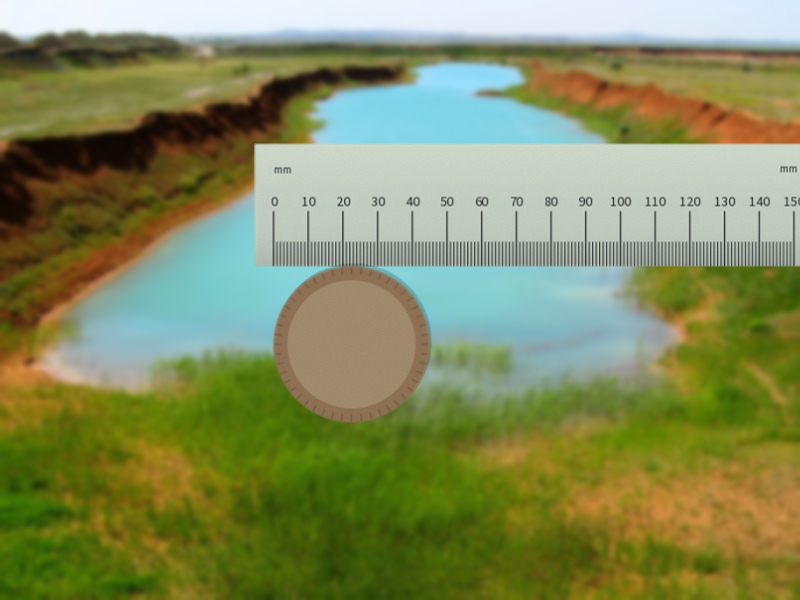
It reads 45
